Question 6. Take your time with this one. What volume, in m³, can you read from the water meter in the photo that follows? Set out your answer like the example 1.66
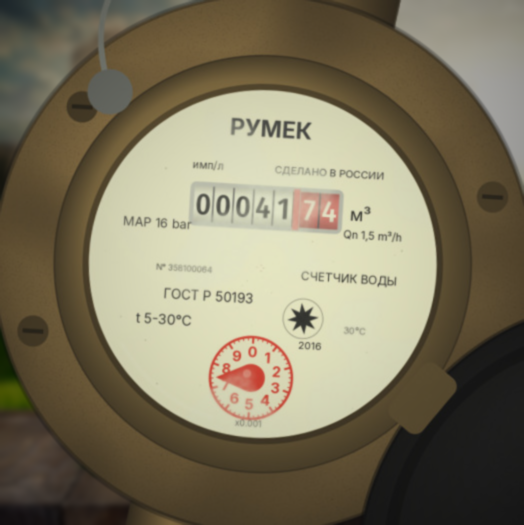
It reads 41.747
